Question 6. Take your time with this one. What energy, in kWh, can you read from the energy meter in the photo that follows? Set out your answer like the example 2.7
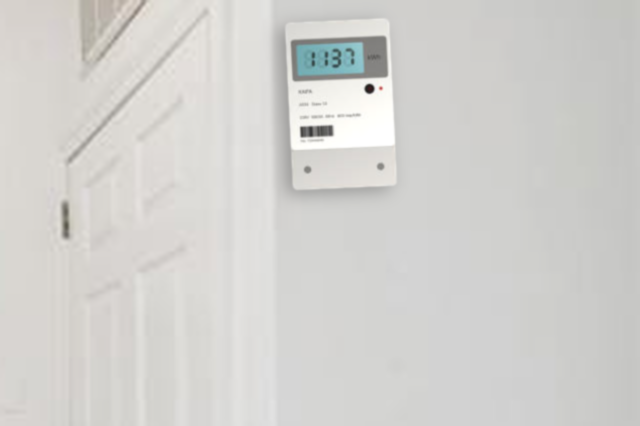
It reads 1137
